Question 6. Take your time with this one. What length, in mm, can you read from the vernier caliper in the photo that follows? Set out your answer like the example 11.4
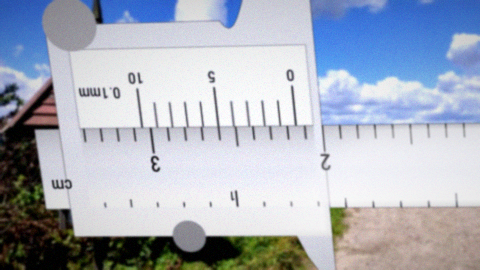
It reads 21.5
